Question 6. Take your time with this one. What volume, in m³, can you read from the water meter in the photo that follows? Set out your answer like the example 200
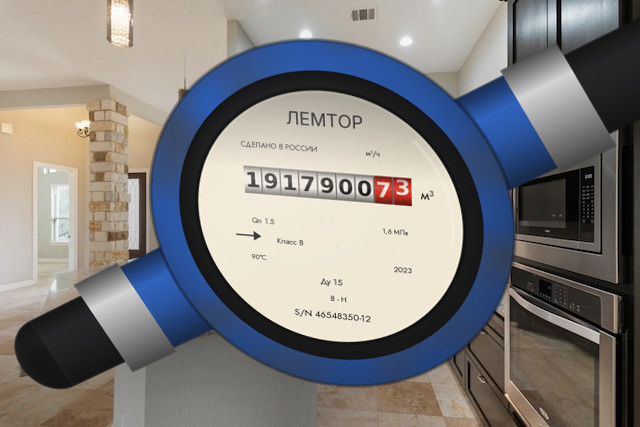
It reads 1917900.73
